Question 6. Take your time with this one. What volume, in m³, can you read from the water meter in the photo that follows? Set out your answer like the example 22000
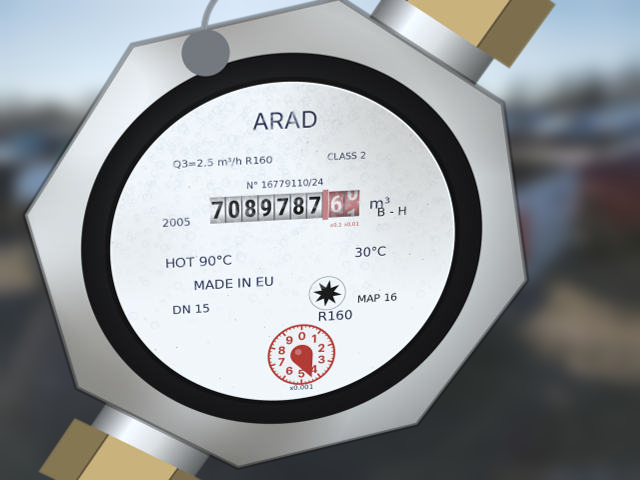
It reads 7089787.604
